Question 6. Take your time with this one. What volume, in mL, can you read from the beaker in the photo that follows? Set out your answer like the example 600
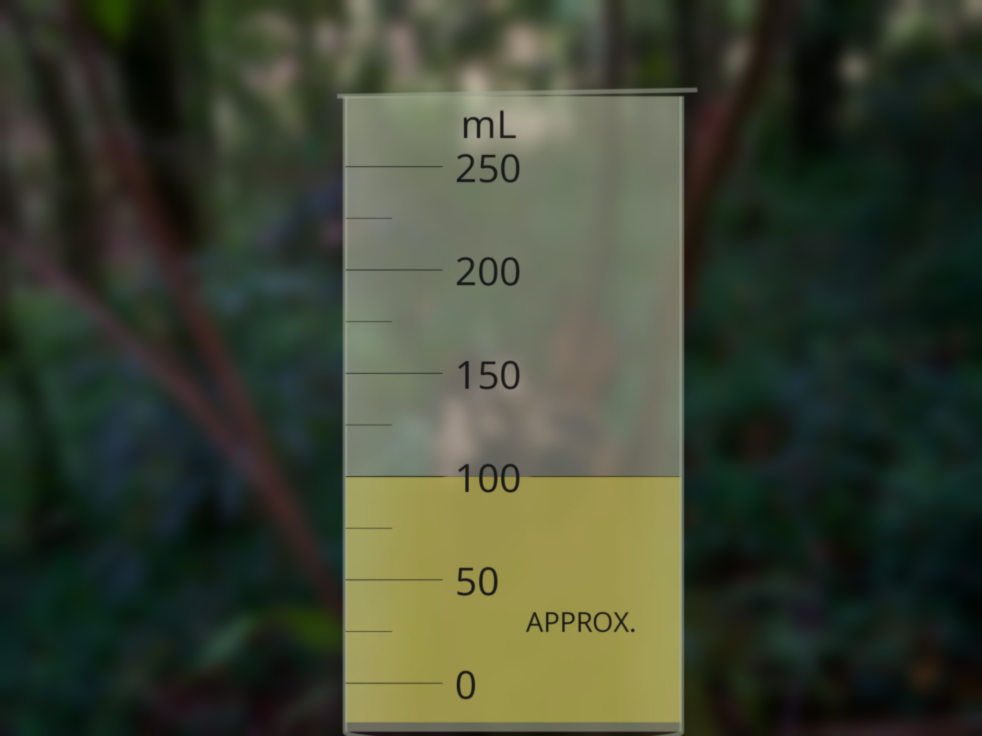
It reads 100
